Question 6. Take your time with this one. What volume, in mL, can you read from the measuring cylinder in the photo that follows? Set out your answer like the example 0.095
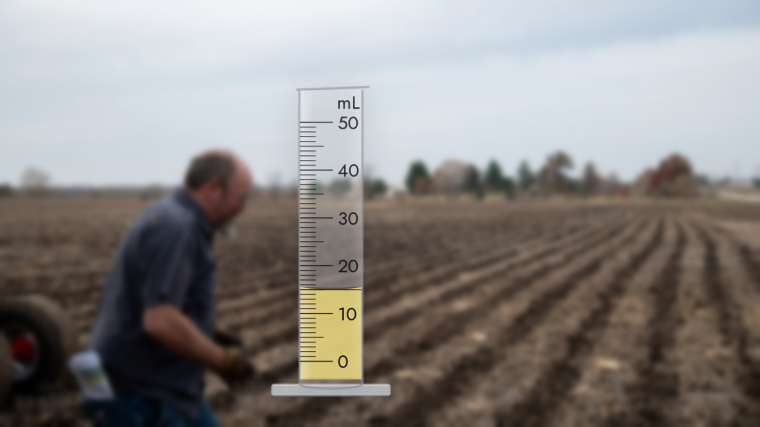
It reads 15
